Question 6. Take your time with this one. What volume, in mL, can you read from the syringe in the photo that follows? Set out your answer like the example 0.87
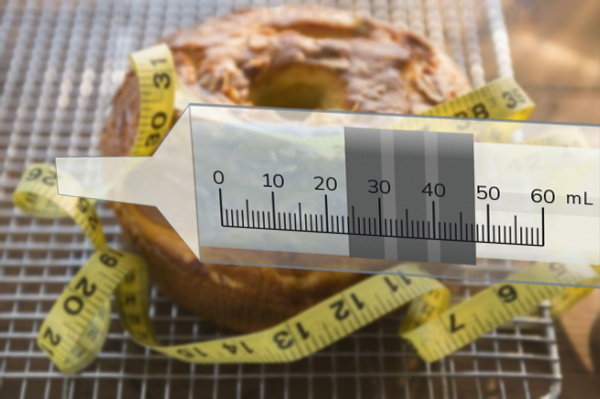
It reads 24
